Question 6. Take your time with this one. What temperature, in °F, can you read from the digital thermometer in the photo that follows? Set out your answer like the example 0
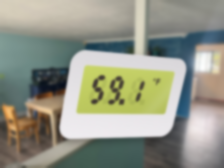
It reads 59.1
